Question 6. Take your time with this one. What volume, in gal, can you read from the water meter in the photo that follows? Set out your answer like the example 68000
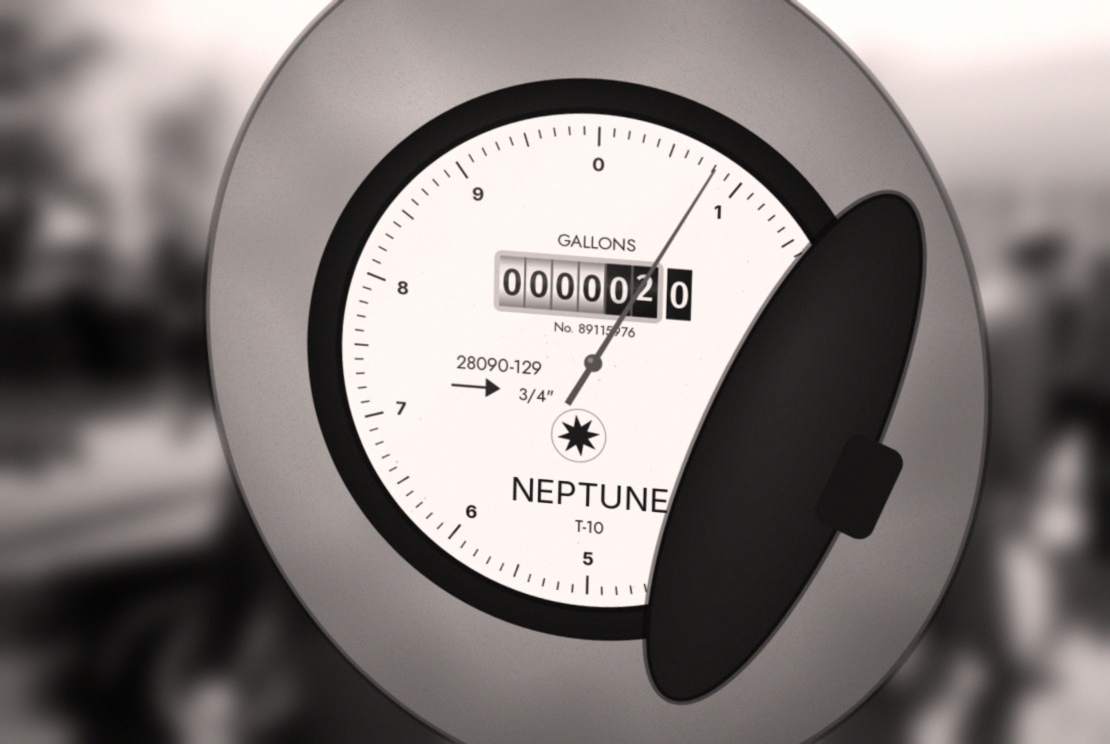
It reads 20.8
